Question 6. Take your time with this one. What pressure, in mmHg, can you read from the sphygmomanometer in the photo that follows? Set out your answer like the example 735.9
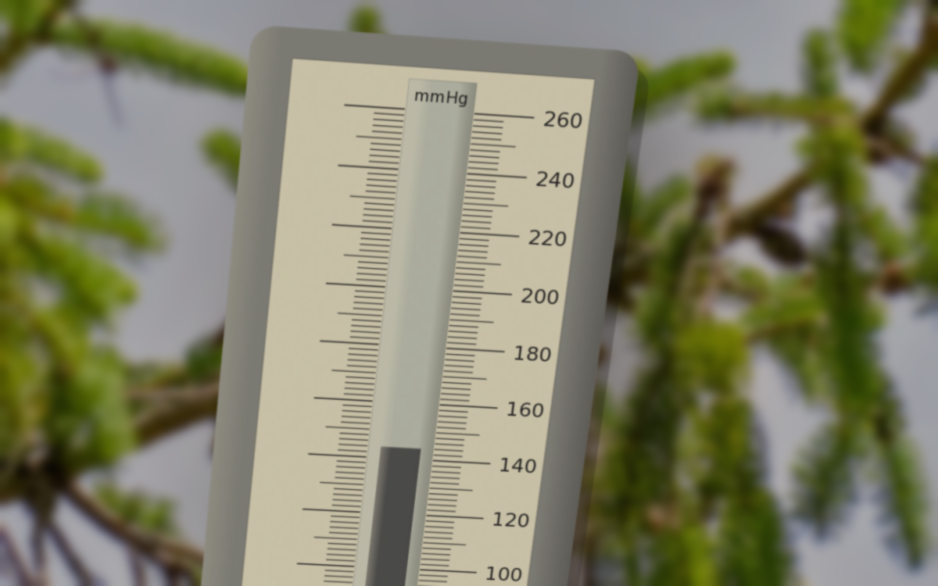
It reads 144
